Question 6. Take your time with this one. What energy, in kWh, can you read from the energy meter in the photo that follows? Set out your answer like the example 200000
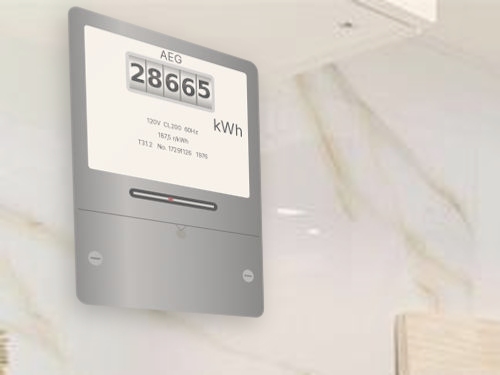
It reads 28665
